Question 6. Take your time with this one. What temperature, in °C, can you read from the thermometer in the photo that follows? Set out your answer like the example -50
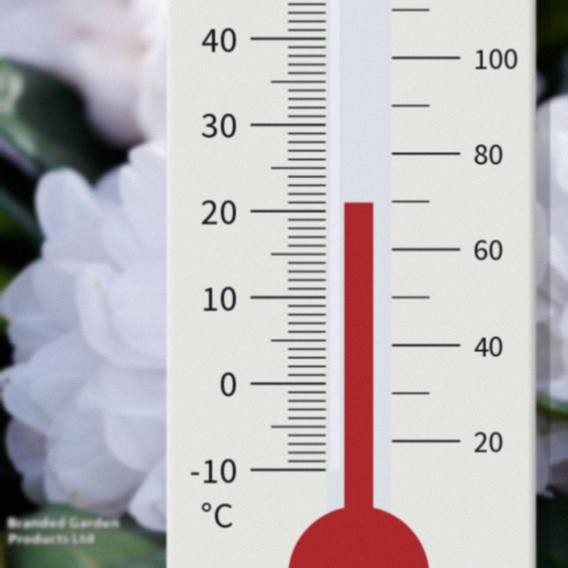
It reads 21
